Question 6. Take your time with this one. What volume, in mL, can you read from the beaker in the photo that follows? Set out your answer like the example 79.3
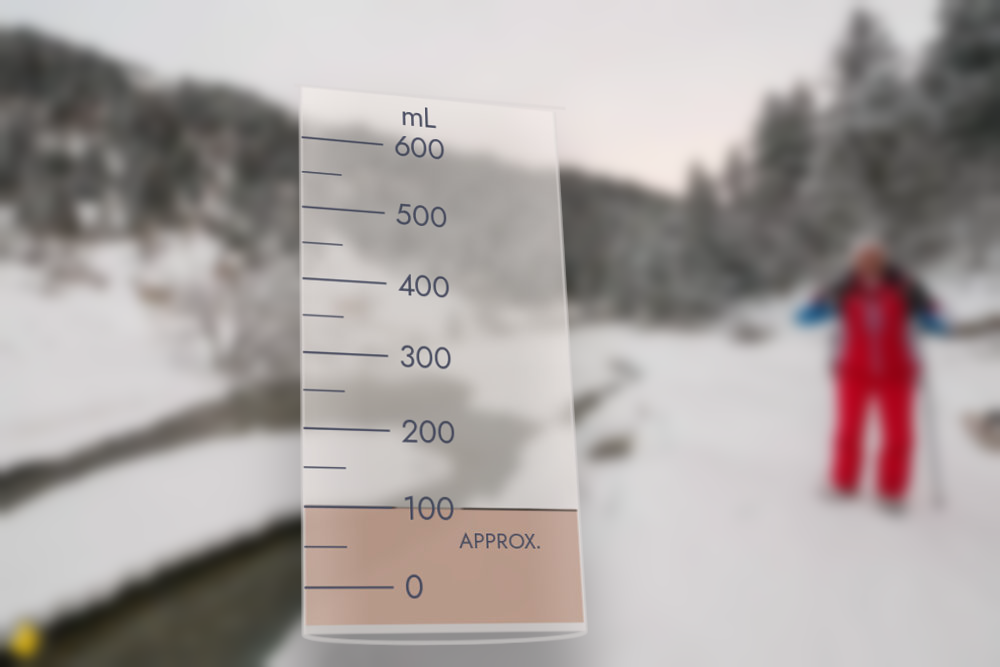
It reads 100
